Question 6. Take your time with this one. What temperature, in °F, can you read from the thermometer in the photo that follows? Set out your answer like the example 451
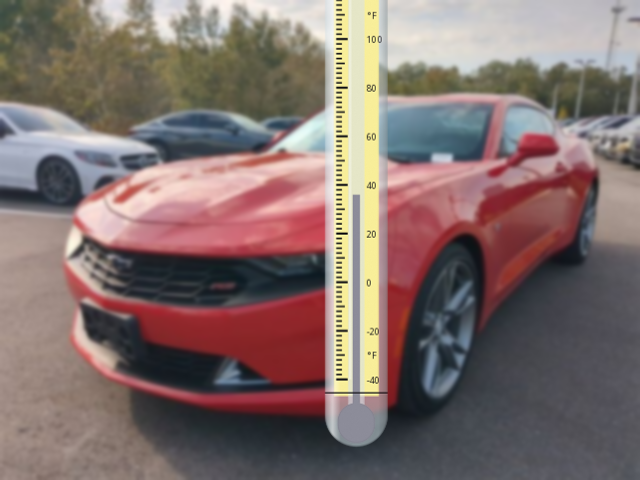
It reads 36
